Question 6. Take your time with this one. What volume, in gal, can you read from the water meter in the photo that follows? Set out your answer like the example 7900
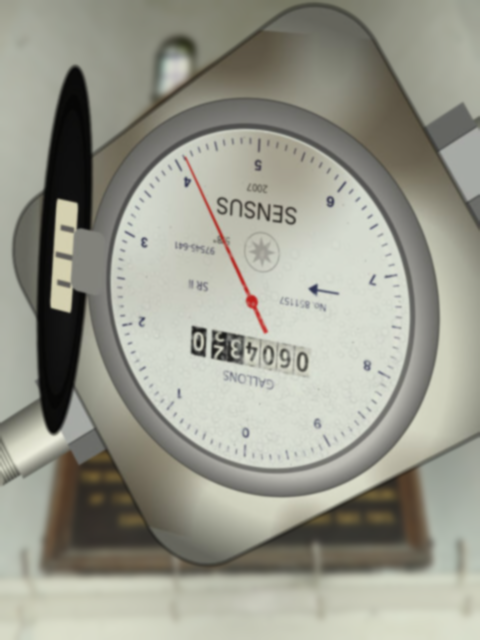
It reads 604324.1
